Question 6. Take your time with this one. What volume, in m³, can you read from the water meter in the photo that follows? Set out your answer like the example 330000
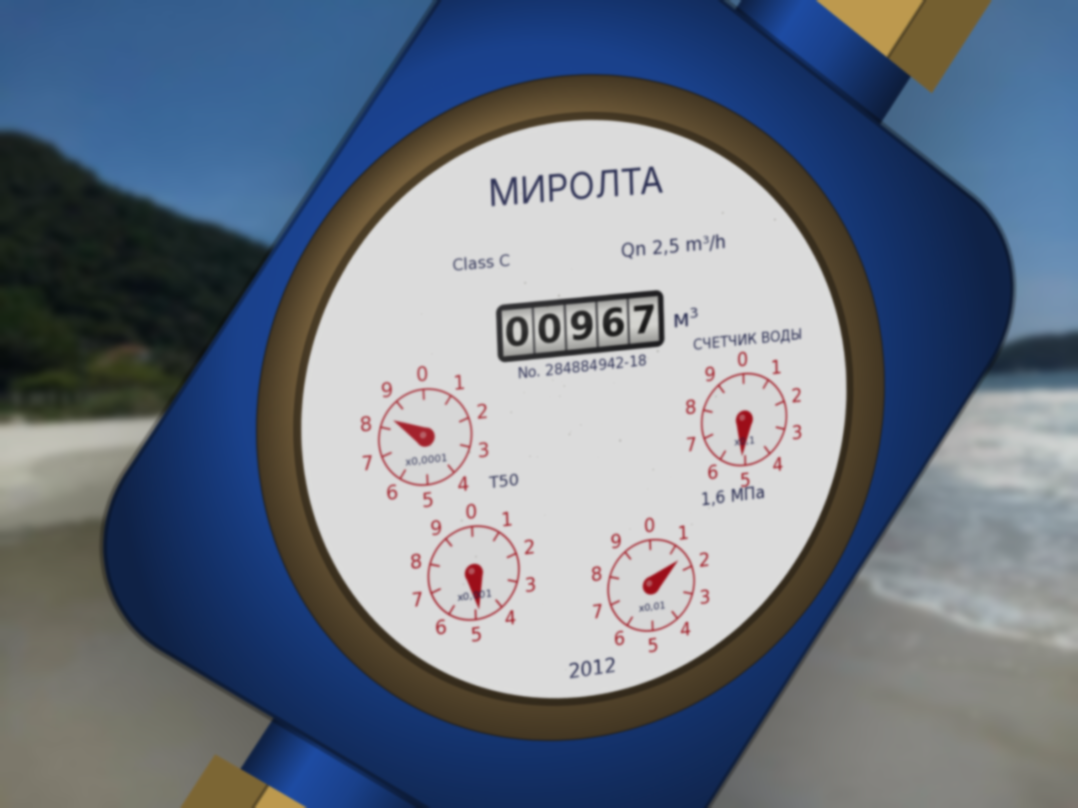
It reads 967.5148
